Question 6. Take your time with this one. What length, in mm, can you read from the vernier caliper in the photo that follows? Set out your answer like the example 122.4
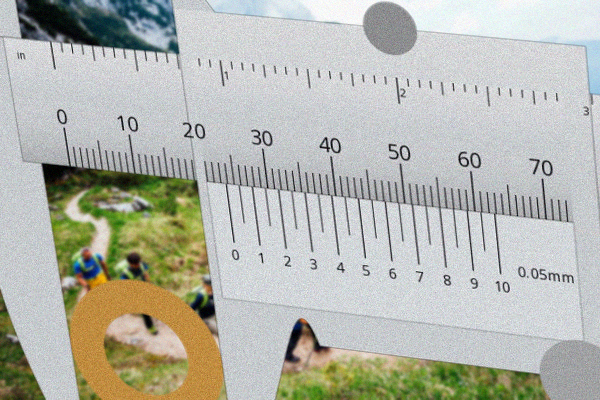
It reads 23.8
